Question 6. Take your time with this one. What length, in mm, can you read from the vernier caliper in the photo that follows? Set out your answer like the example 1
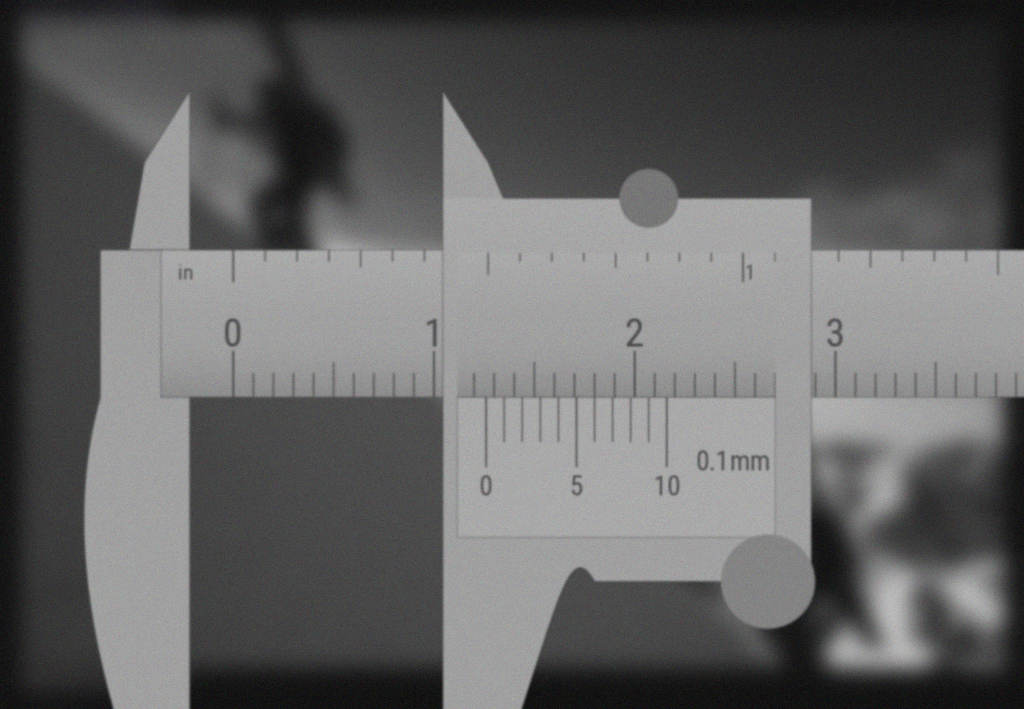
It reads 12.6
